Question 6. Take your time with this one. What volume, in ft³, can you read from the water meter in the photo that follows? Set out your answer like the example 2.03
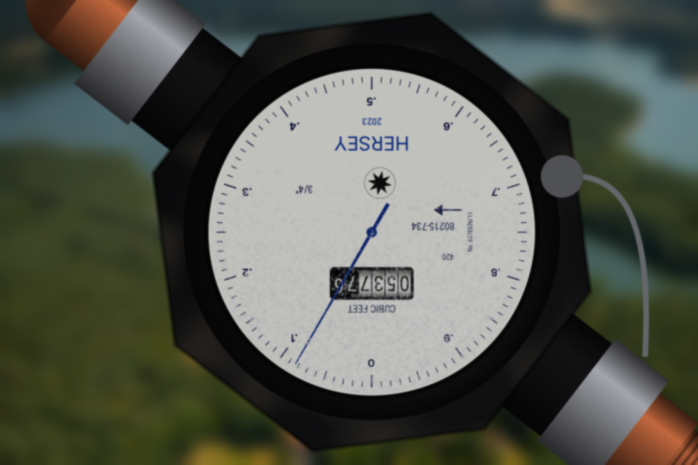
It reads 53776.08
